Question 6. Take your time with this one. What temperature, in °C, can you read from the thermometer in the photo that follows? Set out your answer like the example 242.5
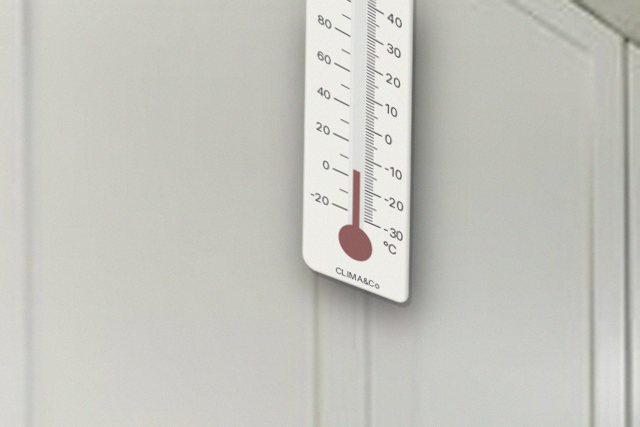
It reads -15
